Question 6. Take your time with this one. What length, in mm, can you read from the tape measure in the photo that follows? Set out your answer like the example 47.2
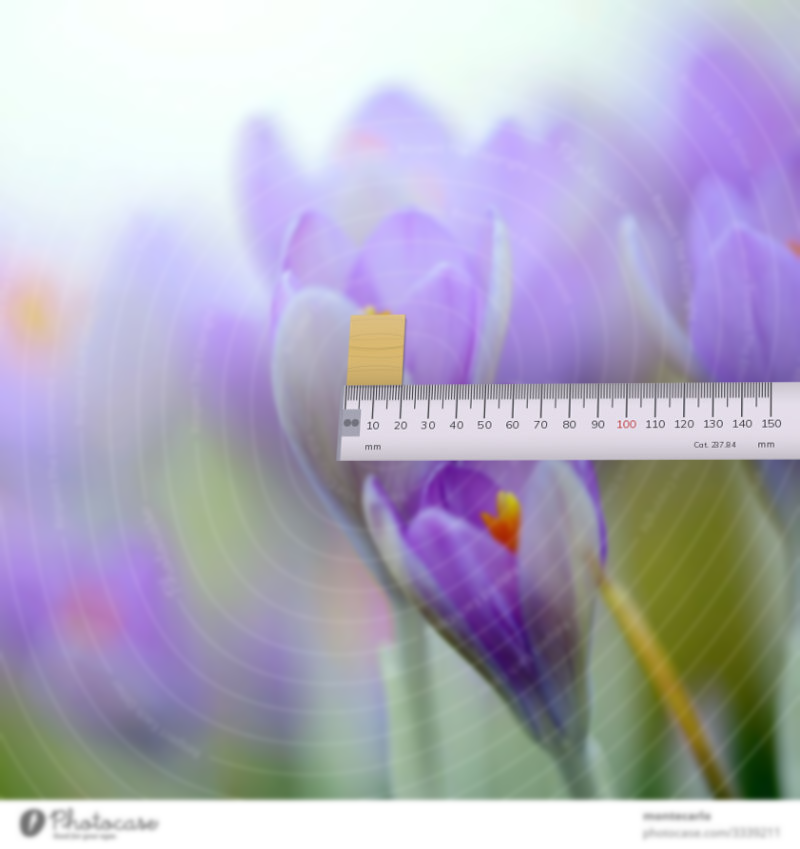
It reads 20
